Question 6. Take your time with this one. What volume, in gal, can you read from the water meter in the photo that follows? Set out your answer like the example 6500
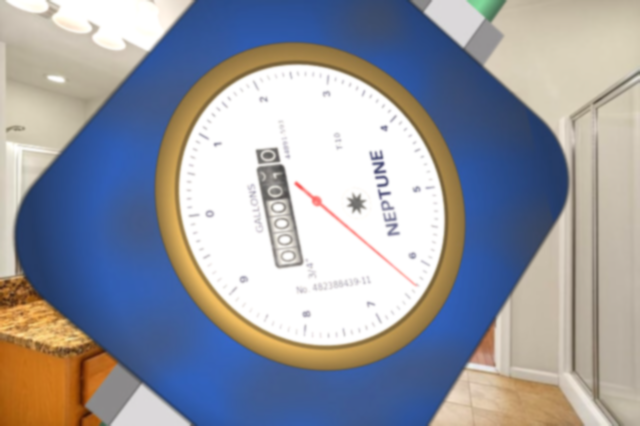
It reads 6.3
